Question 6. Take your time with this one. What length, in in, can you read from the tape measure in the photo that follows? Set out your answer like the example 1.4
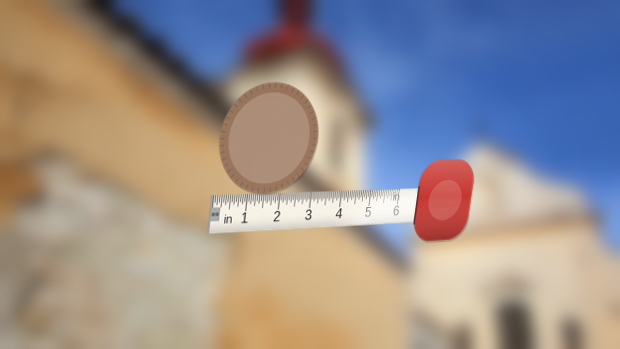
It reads 3
